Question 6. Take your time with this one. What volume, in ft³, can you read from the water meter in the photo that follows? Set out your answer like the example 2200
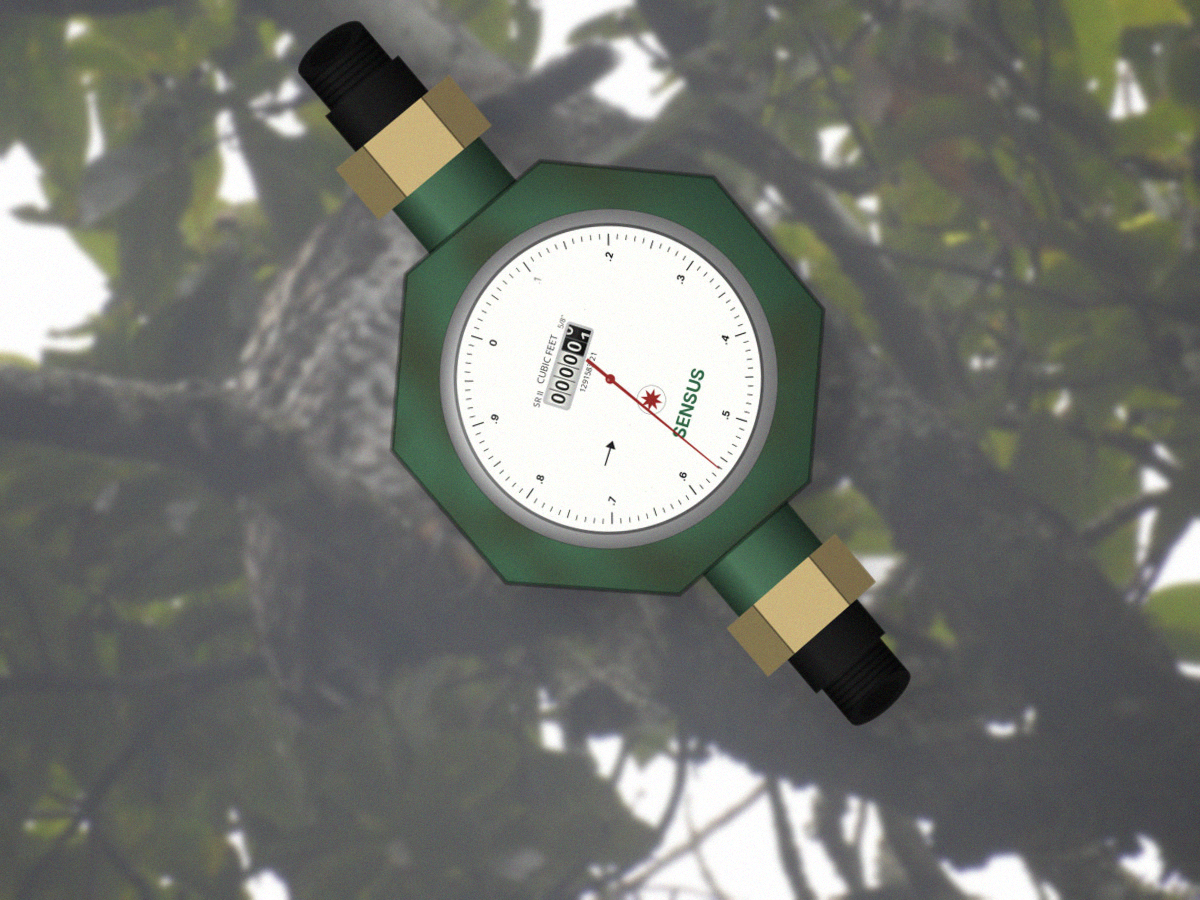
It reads 0.56
